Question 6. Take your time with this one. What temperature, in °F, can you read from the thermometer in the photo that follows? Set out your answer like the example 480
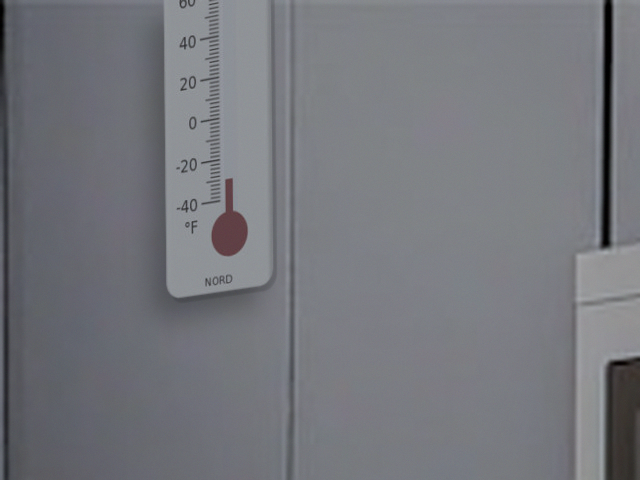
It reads -30
